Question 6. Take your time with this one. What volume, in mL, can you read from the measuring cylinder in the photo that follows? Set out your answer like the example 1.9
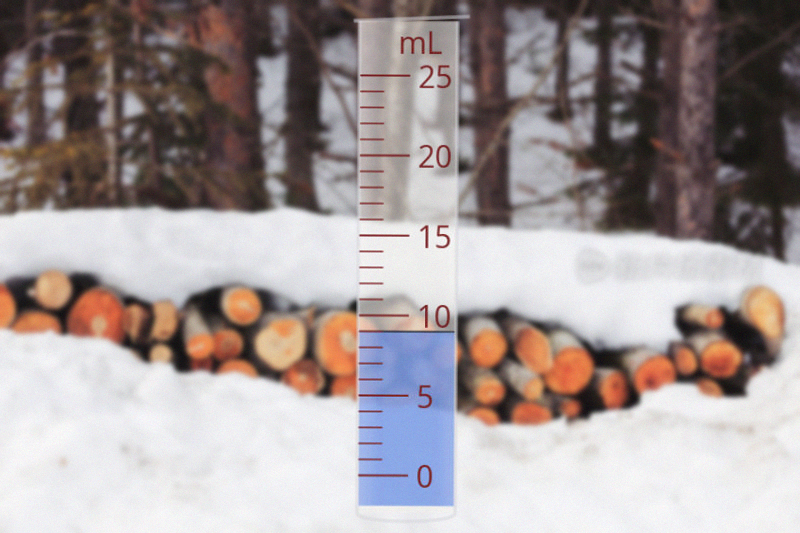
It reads 9
